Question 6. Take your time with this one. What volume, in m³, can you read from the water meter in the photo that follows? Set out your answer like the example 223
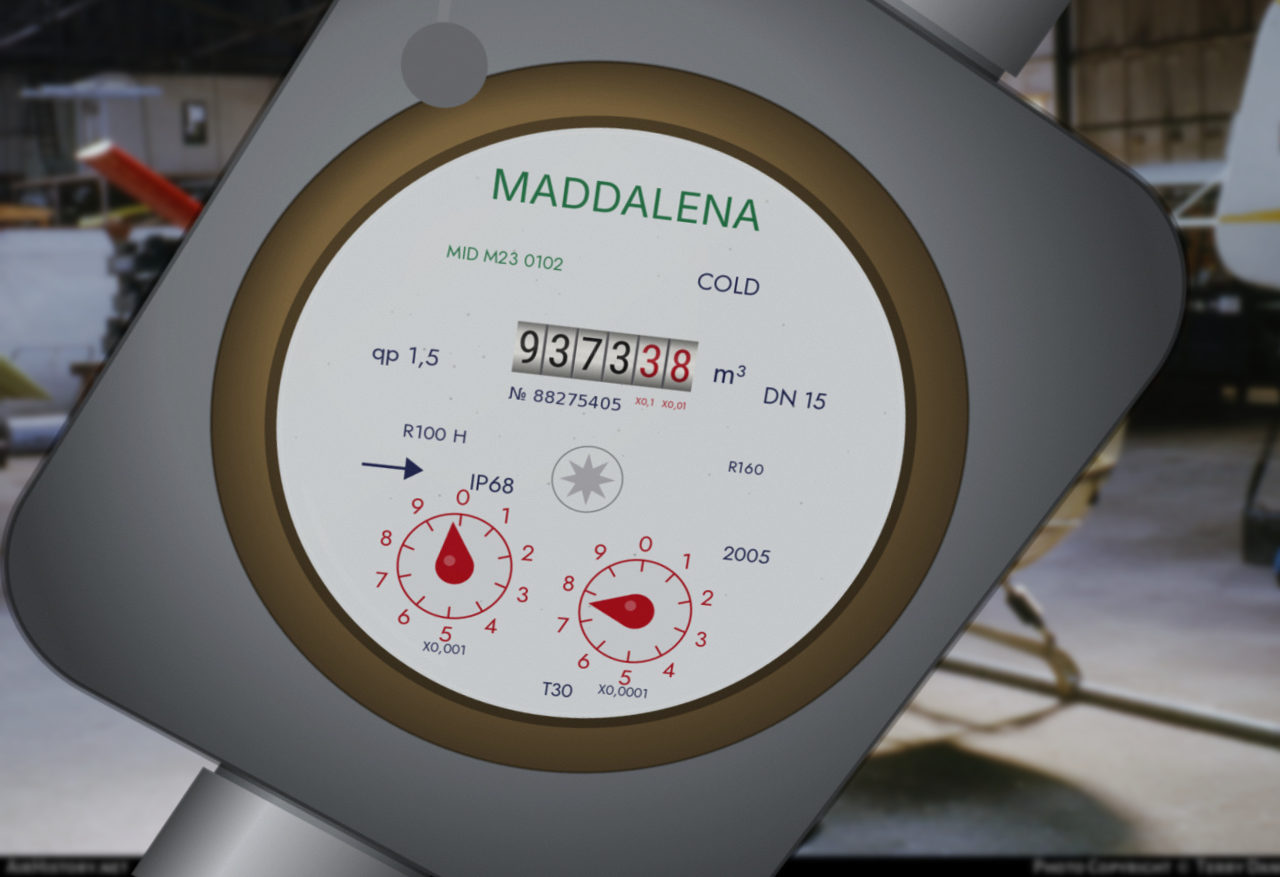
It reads 9373.3797
